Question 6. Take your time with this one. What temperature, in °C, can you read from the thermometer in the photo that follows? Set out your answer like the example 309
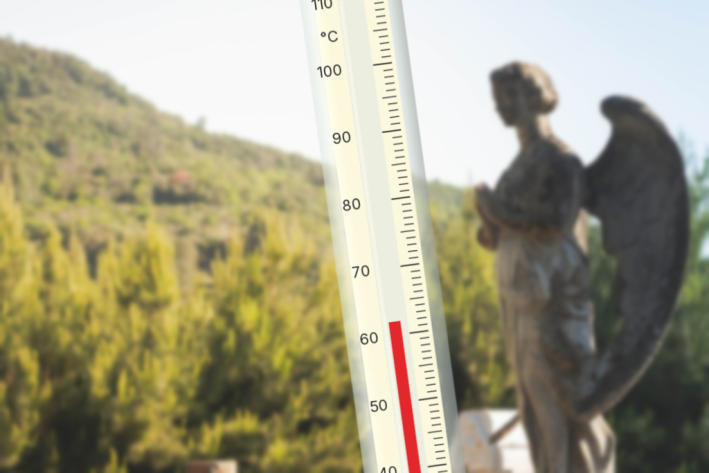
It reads 62
